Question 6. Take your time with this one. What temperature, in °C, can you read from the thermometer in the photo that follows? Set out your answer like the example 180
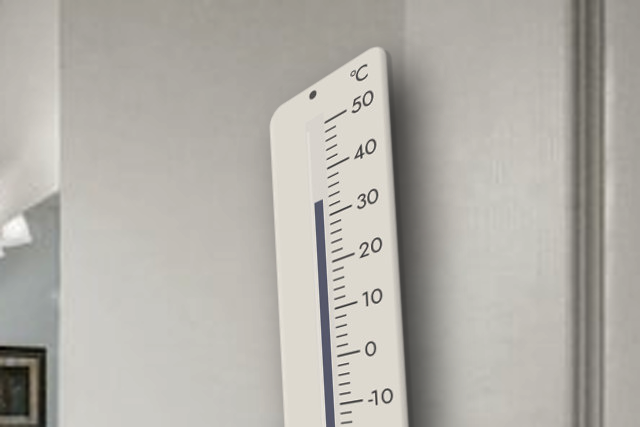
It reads 34
